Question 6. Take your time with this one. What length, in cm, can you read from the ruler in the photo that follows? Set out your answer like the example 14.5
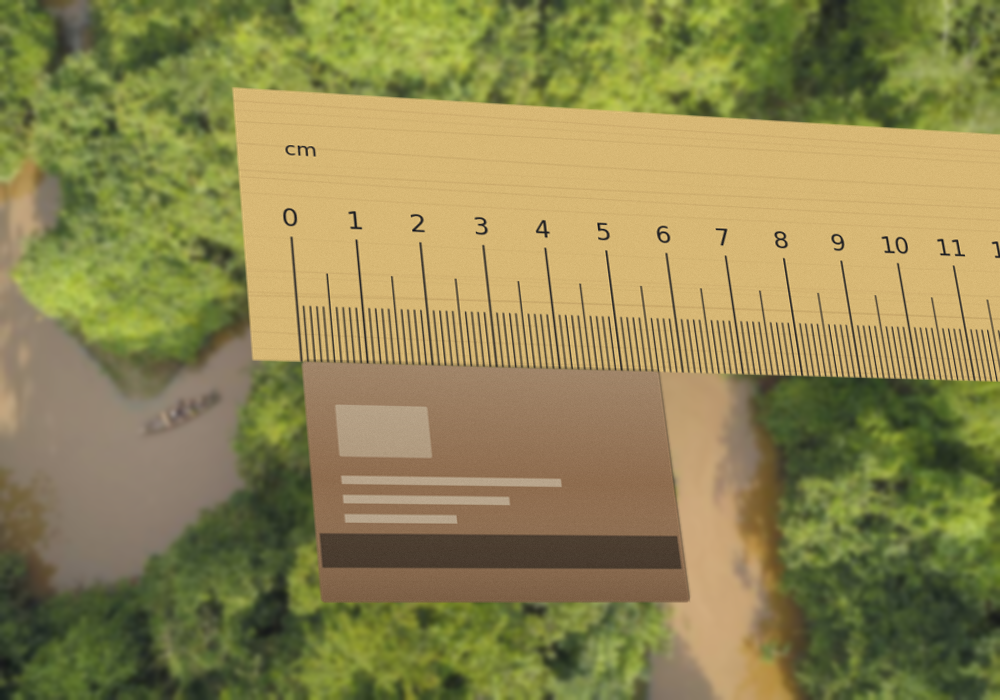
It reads 5.6
